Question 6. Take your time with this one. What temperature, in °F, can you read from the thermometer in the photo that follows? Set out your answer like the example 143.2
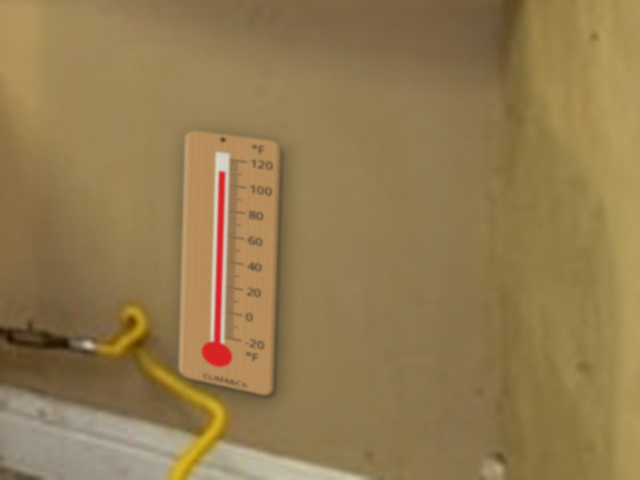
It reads 110
